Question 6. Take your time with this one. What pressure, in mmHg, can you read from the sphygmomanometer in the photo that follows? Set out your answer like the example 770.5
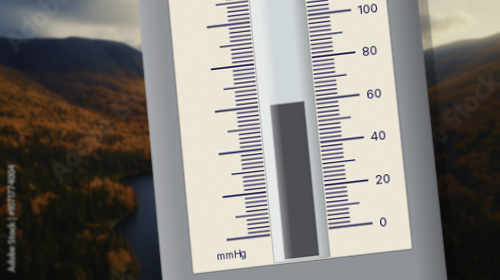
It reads 60
